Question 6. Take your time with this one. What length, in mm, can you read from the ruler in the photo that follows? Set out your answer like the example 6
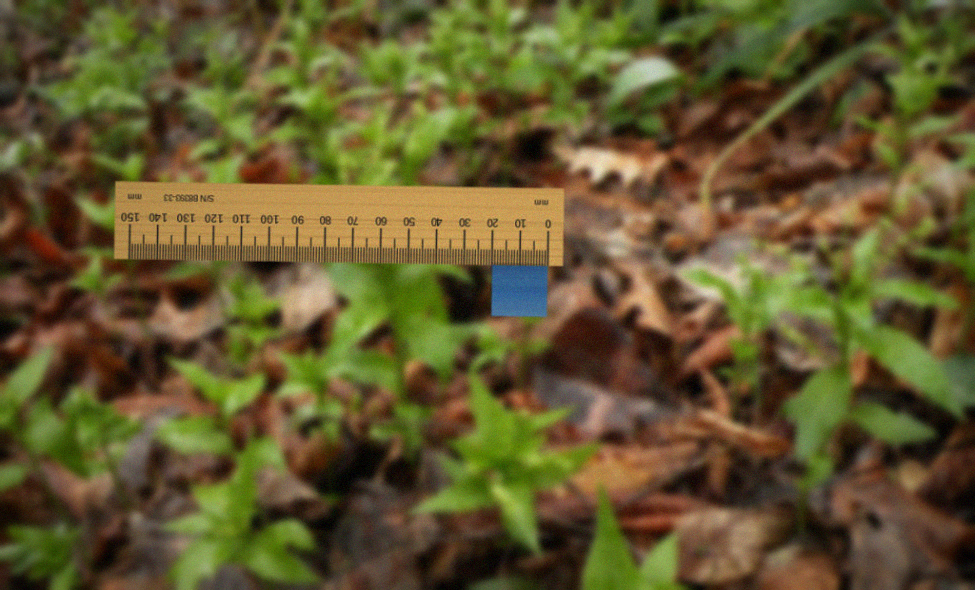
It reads 20
